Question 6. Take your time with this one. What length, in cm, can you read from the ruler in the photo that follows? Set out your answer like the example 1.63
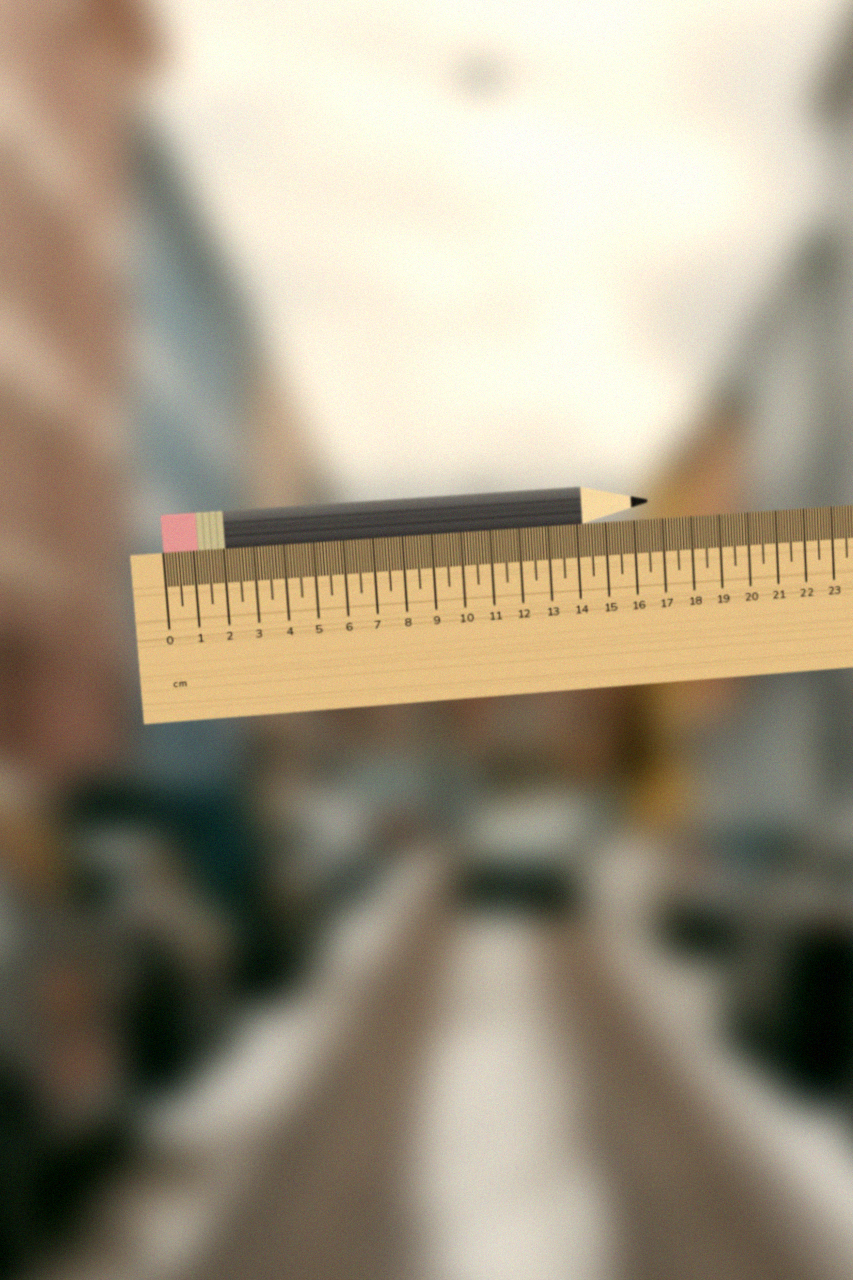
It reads 16.5
